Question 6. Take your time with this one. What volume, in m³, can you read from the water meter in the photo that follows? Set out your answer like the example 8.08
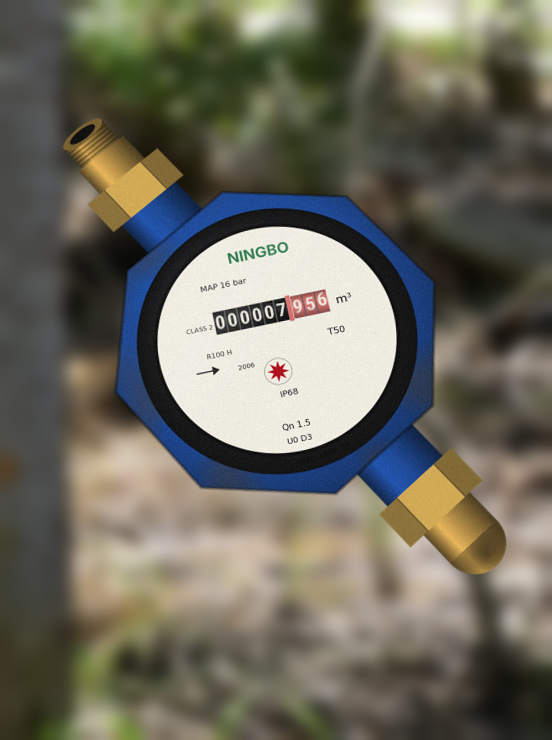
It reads 7.956
